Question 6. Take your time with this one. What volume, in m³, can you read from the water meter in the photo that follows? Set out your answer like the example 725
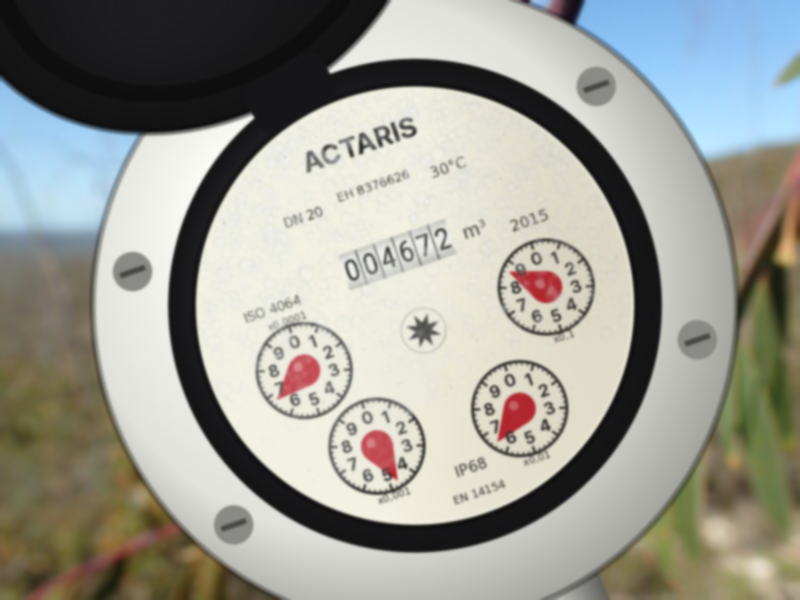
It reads 4672.8646
